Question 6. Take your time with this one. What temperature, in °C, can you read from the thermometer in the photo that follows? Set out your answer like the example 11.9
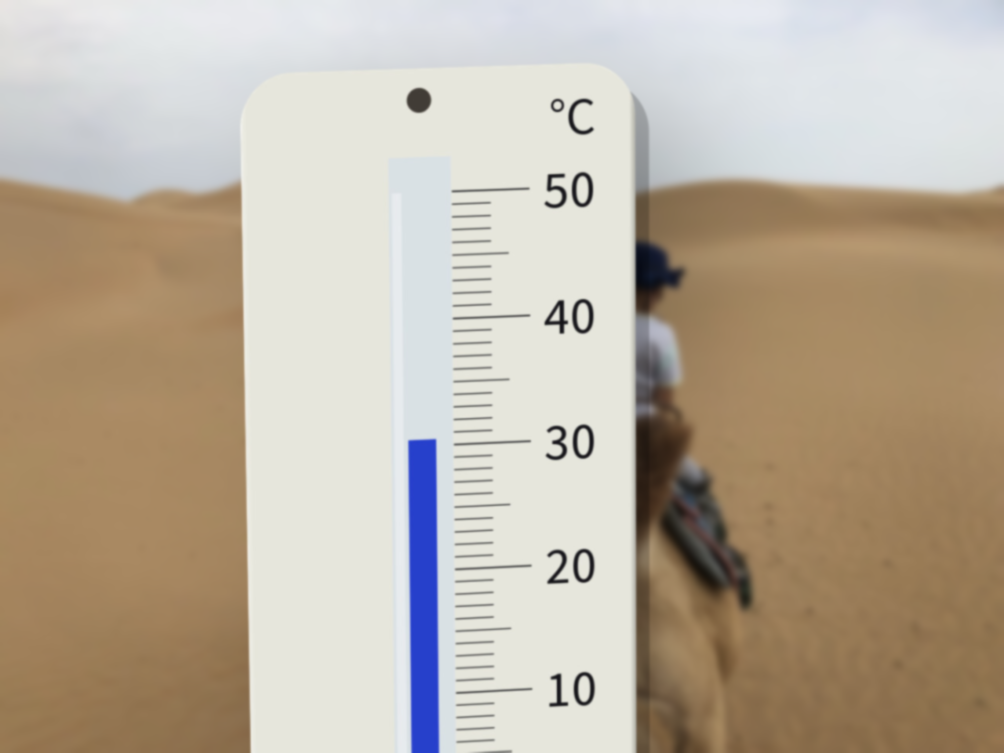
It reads 30.5
